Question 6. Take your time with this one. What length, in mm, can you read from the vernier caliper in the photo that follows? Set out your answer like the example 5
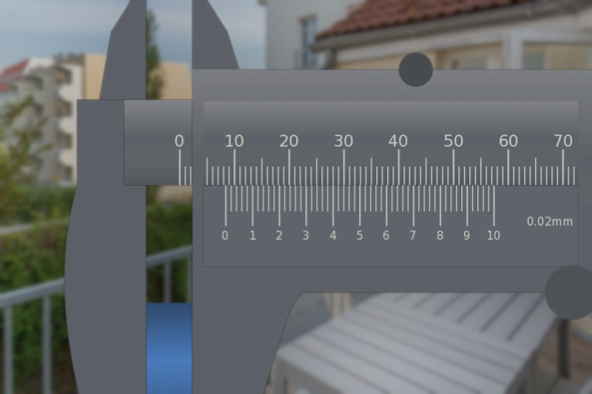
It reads 8.4
